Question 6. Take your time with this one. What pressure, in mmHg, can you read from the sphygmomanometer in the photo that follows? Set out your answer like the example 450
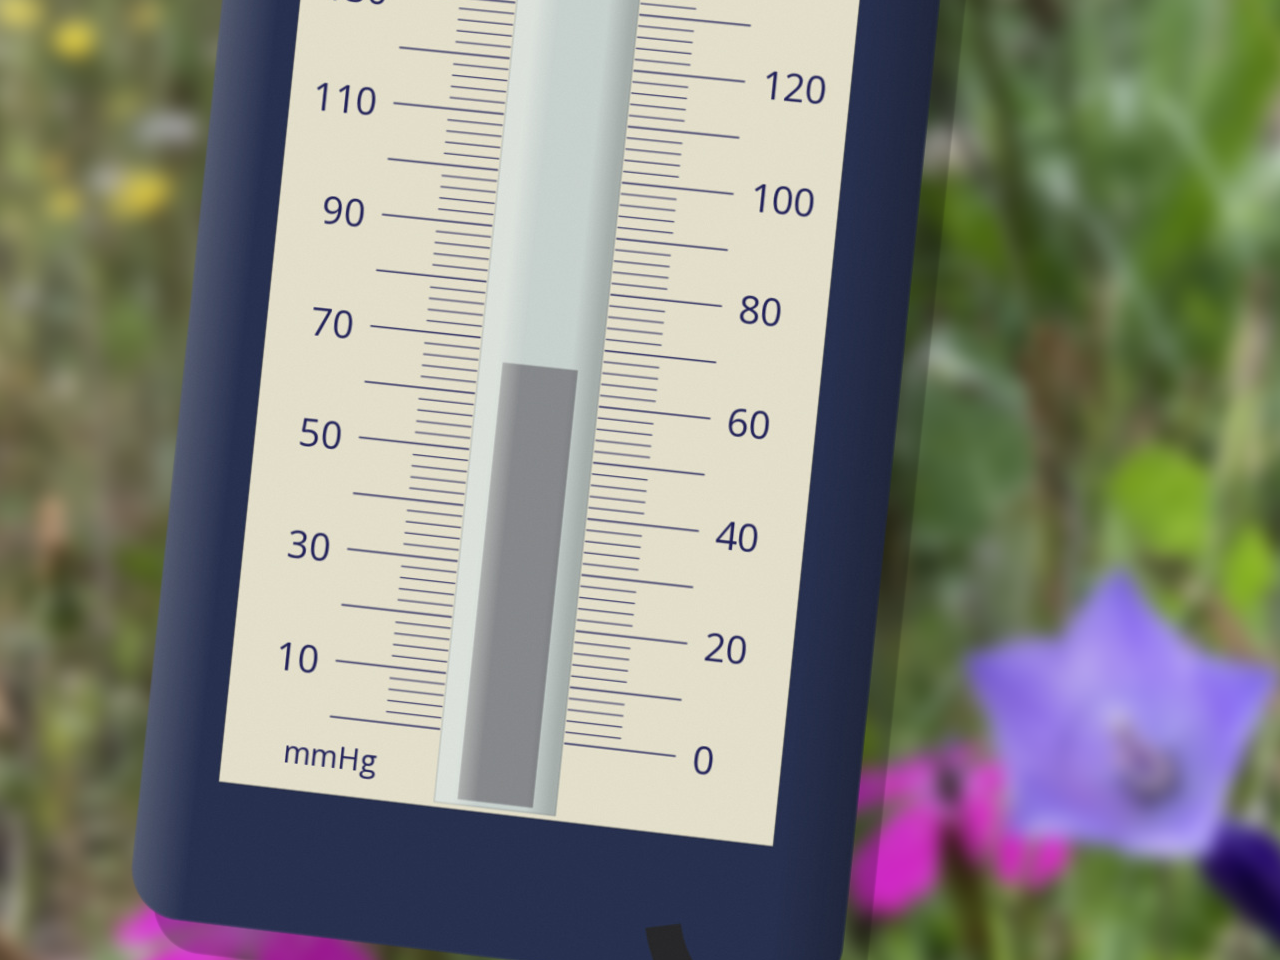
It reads 66
